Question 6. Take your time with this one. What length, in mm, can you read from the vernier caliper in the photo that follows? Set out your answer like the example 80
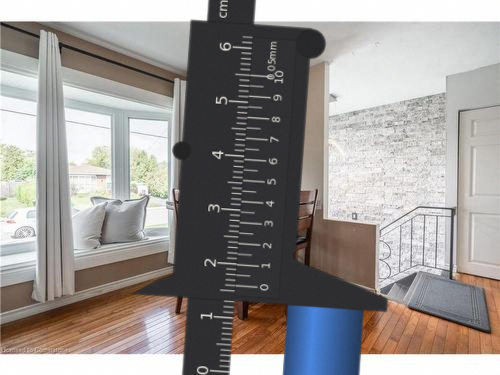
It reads 16.0
